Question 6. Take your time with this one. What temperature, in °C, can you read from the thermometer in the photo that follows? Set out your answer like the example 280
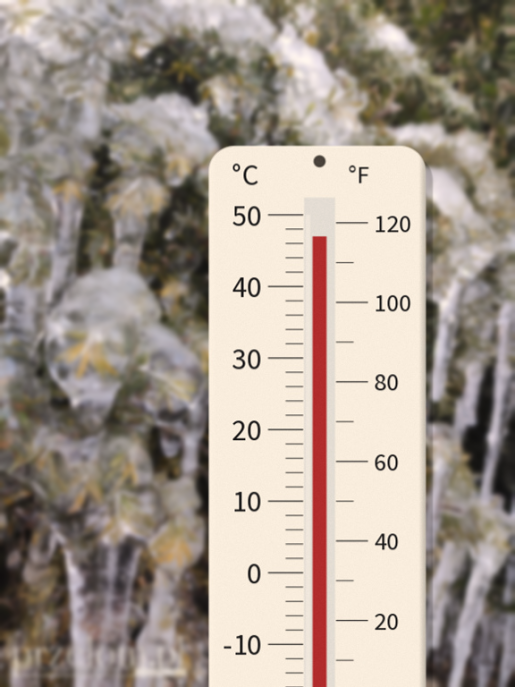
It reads 47
